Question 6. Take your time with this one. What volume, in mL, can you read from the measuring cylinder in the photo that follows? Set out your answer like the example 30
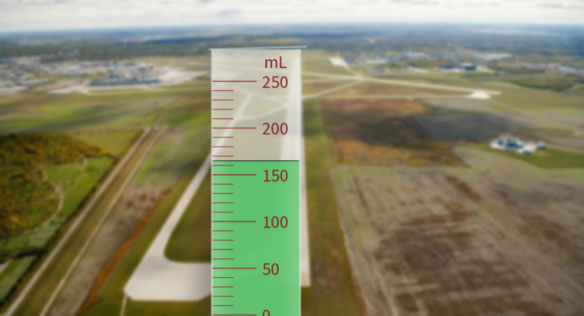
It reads 165
